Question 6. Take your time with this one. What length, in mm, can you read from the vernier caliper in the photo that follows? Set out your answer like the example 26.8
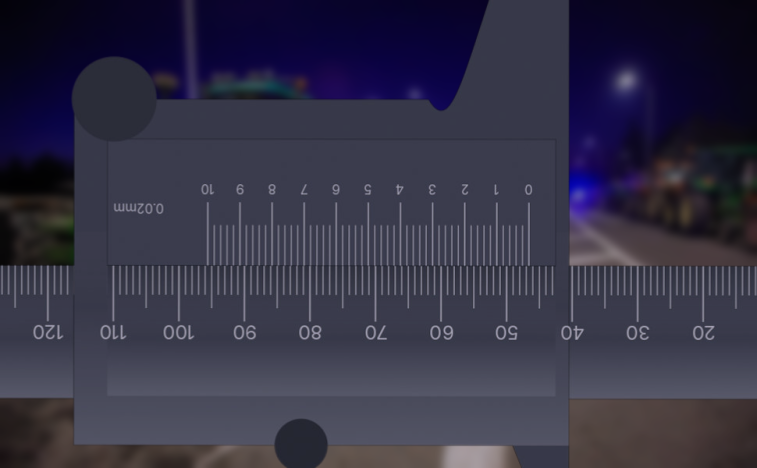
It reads 46.6
